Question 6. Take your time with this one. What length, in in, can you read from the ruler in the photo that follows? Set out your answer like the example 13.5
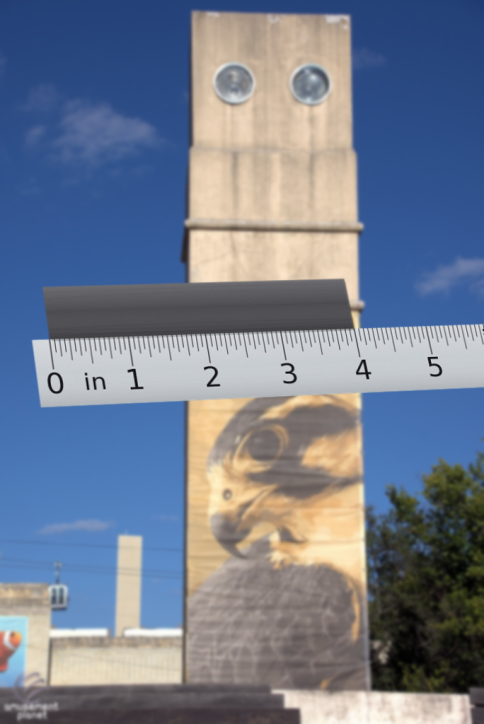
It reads 4
